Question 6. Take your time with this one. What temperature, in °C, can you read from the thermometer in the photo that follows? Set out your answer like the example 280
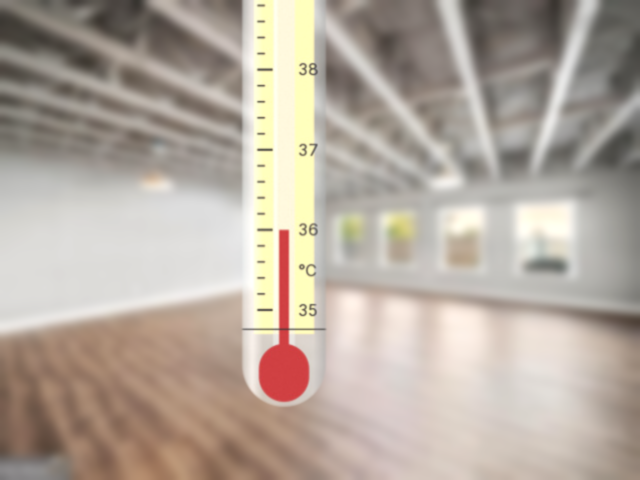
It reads 36
